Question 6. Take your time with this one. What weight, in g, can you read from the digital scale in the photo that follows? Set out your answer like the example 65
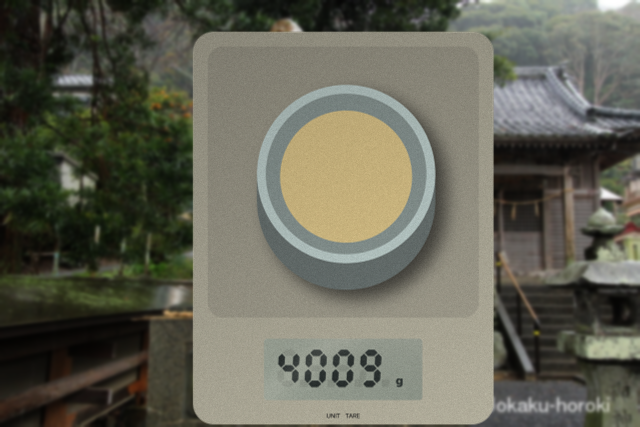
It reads 4009
